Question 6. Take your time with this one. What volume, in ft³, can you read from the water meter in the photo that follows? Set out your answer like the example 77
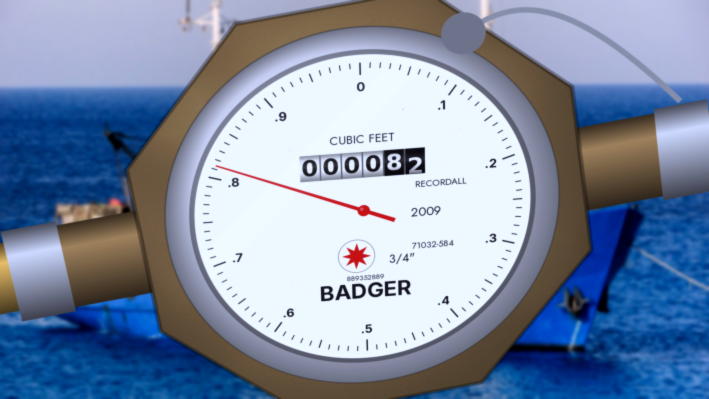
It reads 81.81
